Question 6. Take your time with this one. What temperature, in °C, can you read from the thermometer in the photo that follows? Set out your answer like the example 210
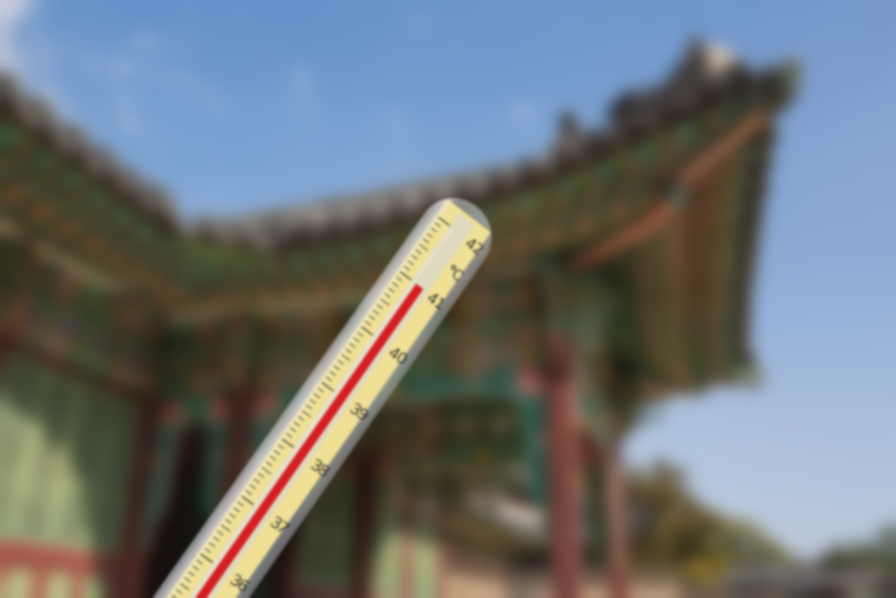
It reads 41
